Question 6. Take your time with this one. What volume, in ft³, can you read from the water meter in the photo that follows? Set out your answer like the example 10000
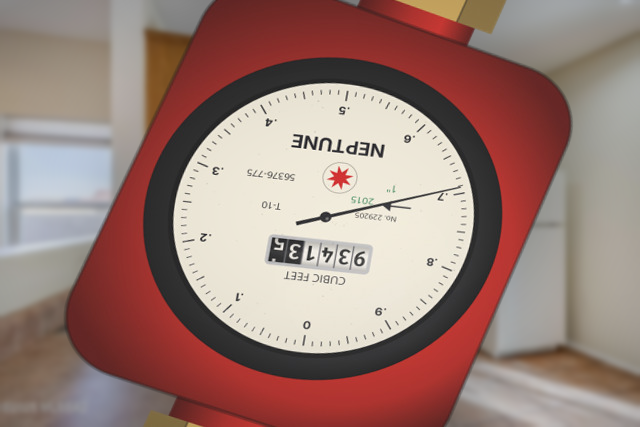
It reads 934134.69
